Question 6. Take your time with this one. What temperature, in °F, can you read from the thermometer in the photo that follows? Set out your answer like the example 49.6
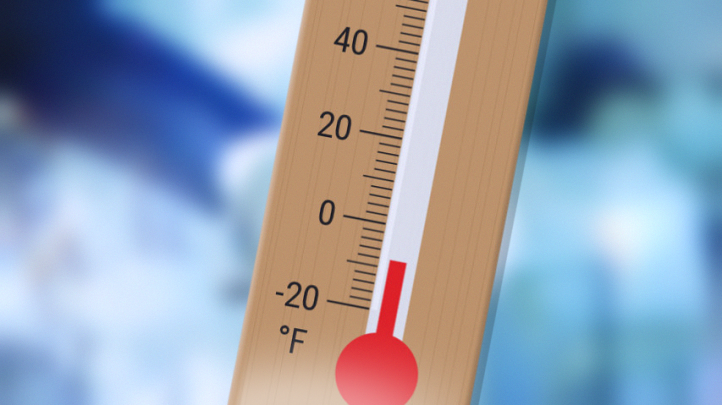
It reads -8
